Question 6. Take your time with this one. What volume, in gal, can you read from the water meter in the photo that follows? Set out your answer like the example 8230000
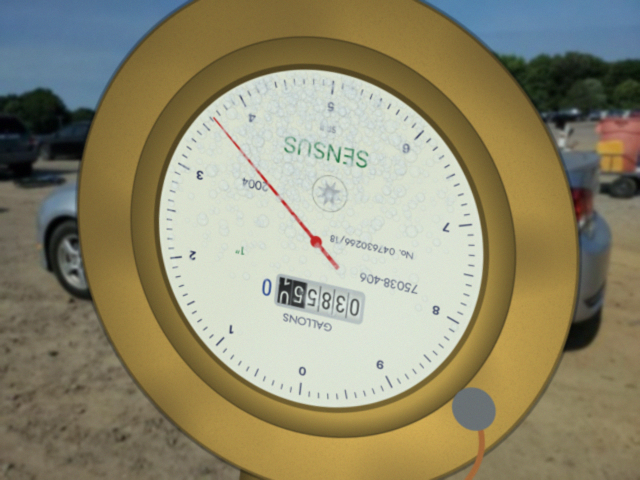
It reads 385503.6
